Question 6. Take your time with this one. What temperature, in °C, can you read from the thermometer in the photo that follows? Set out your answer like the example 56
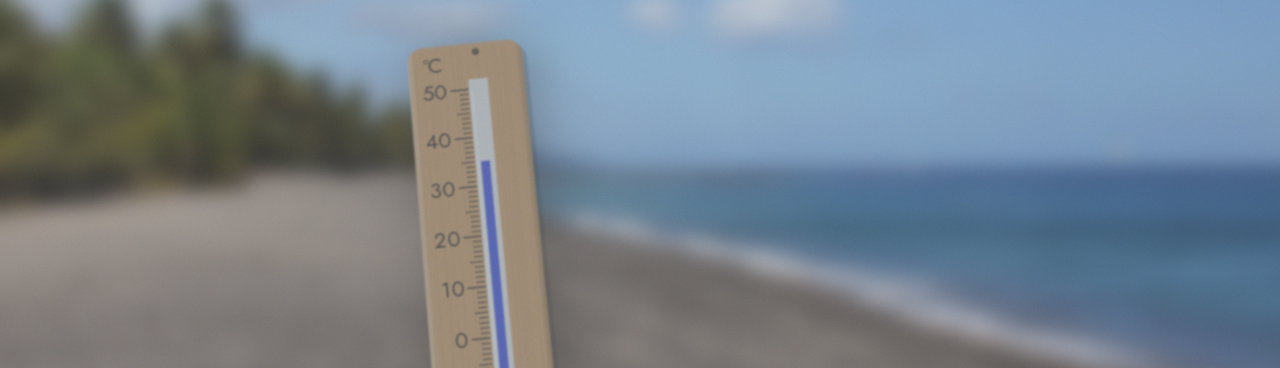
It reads 35
